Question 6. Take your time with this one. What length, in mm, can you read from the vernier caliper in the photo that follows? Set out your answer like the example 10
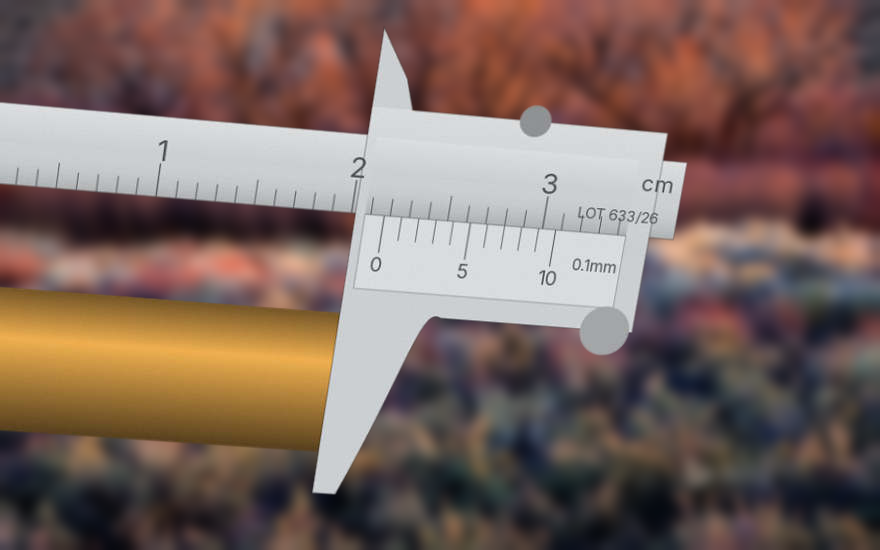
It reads 21.7
